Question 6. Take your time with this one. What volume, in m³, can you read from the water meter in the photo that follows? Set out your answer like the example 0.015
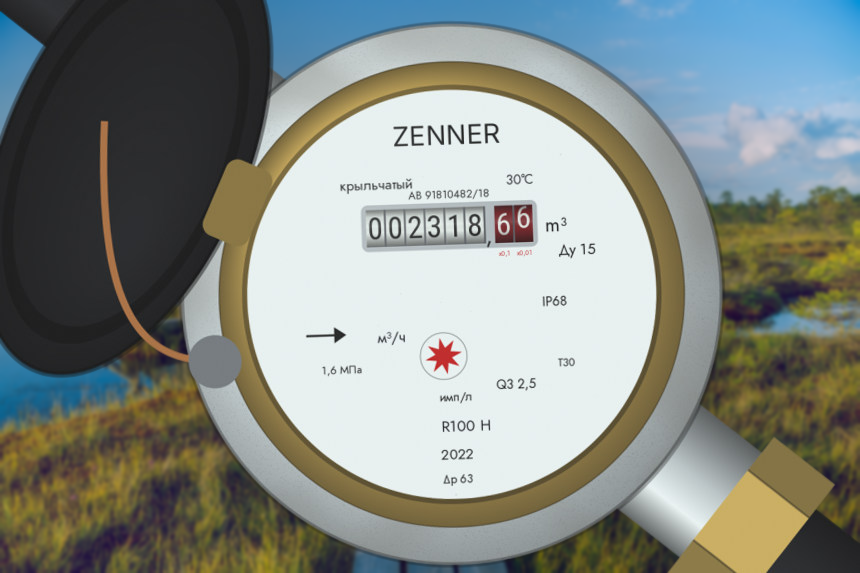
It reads 2318.66
